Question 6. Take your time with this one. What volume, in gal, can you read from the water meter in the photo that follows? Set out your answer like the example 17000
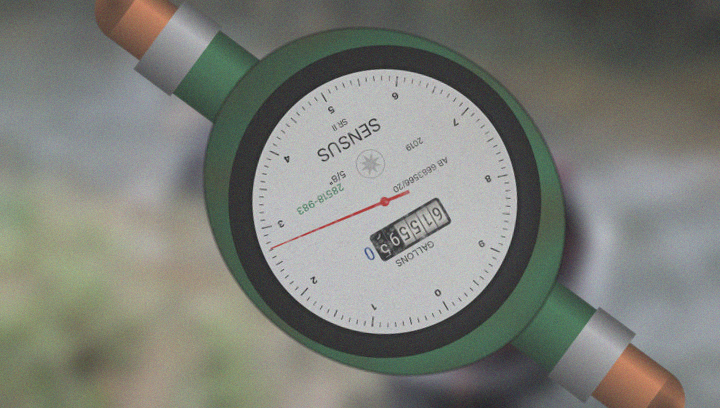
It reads 6155952.7
